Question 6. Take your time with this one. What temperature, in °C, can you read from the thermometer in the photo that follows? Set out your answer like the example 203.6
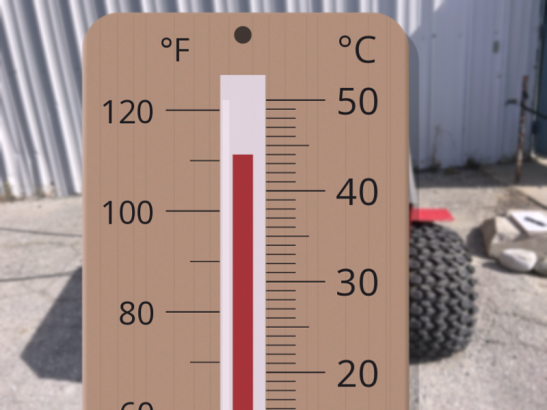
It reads 44
